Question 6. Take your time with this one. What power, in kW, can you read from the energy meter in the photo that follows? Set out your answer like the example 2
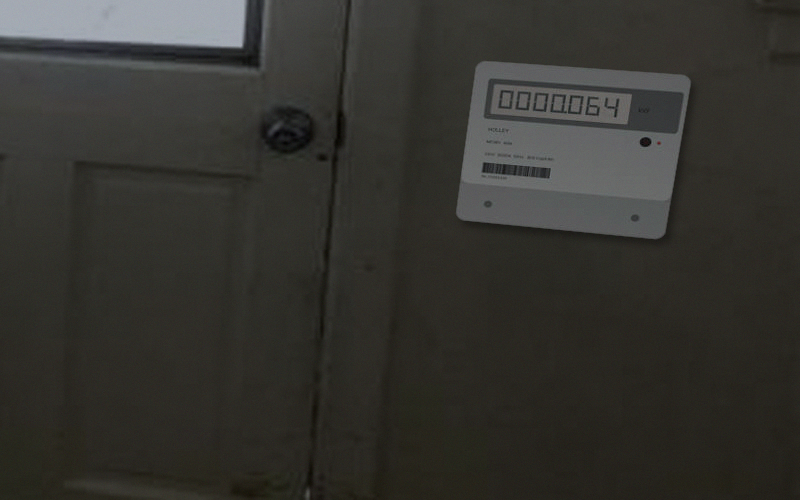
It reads 0.064
